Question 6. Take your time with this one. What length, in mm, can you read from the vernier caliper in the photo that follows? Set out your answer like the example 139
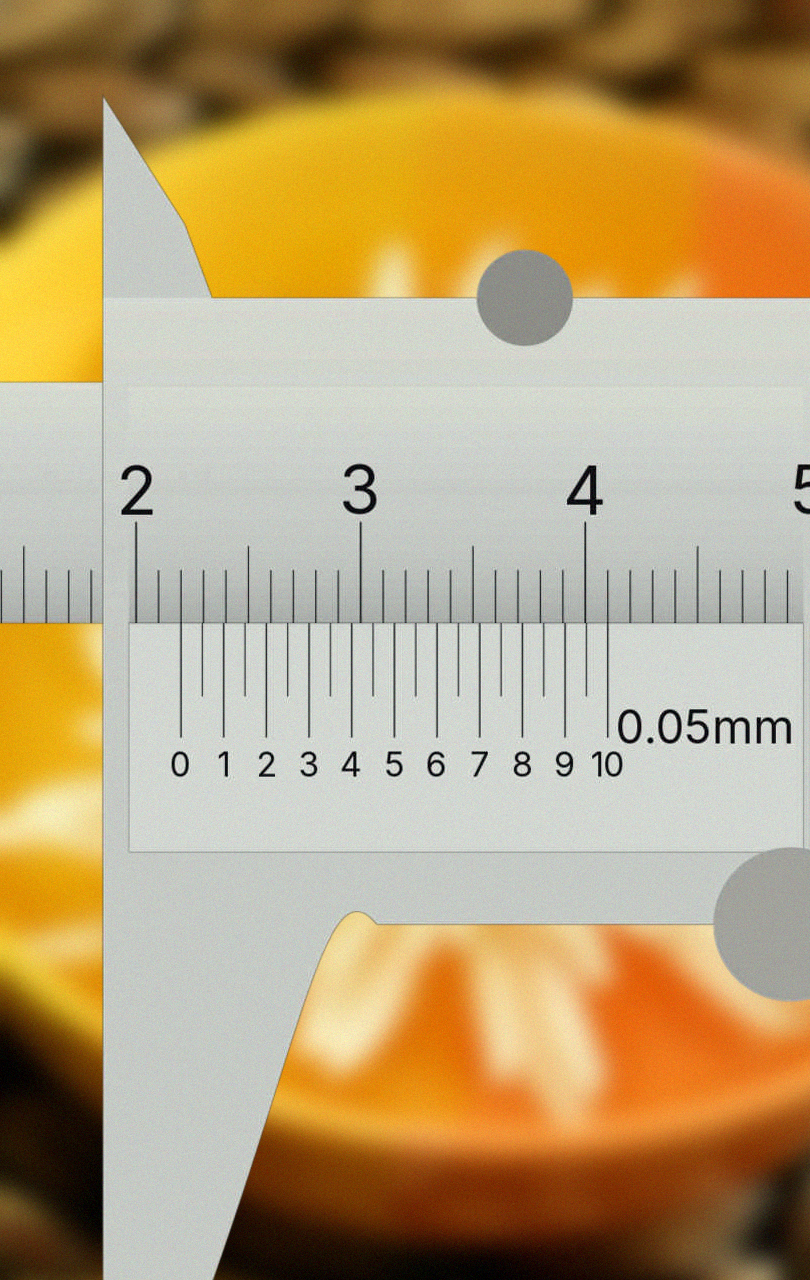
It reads 22.0
